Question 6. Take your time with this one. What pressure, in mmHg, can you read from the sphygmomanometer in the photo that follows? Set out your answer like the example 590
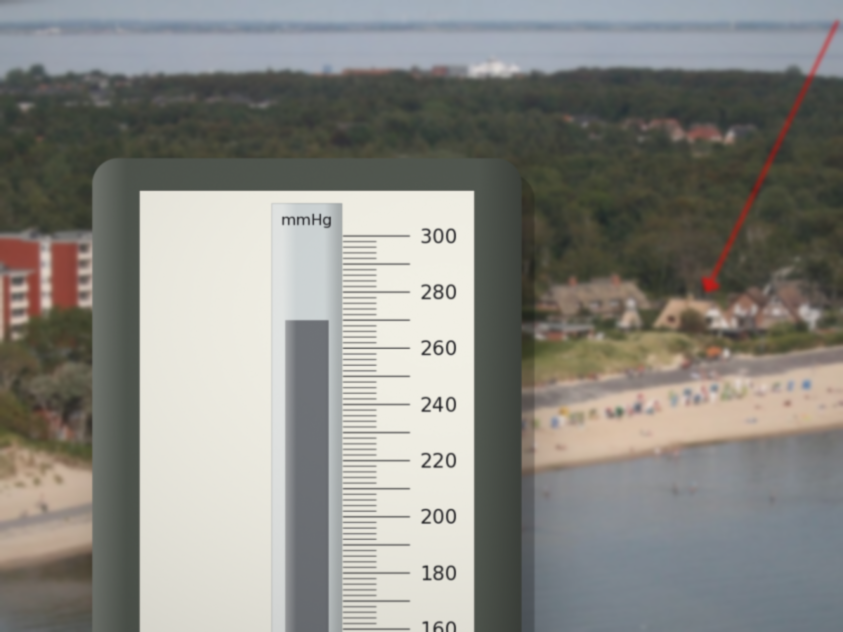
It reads 270
